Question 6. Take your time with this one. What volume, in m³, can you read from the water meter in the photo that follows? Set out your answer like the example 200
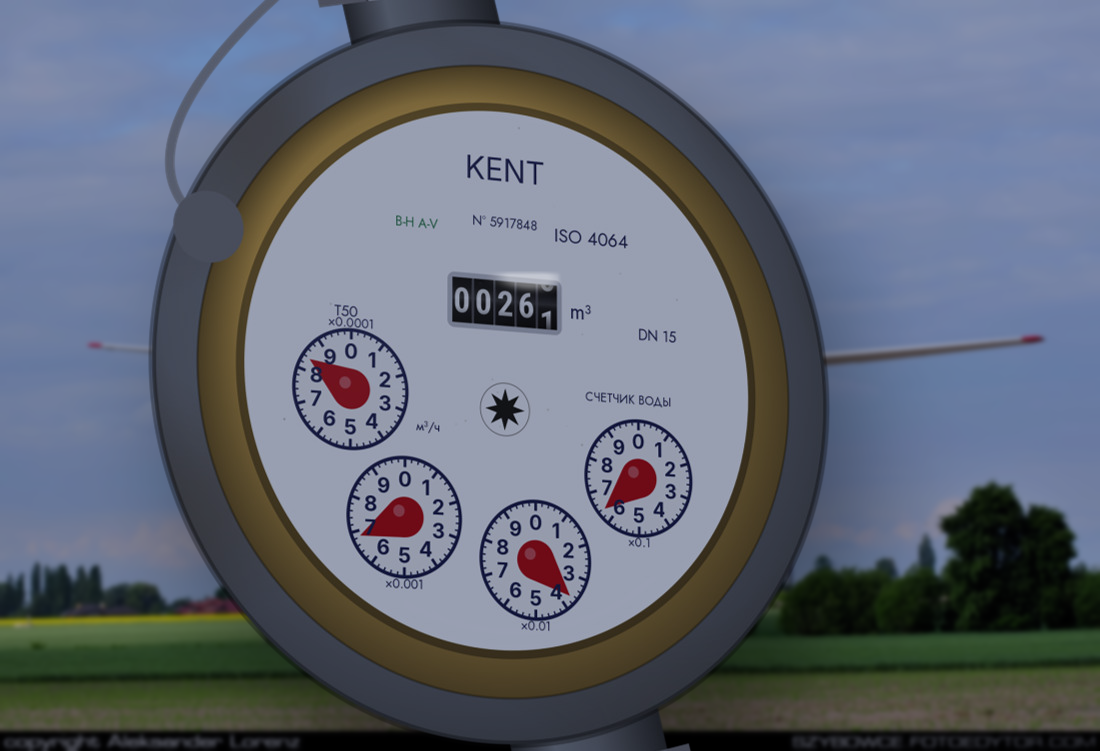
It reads 260.6368
